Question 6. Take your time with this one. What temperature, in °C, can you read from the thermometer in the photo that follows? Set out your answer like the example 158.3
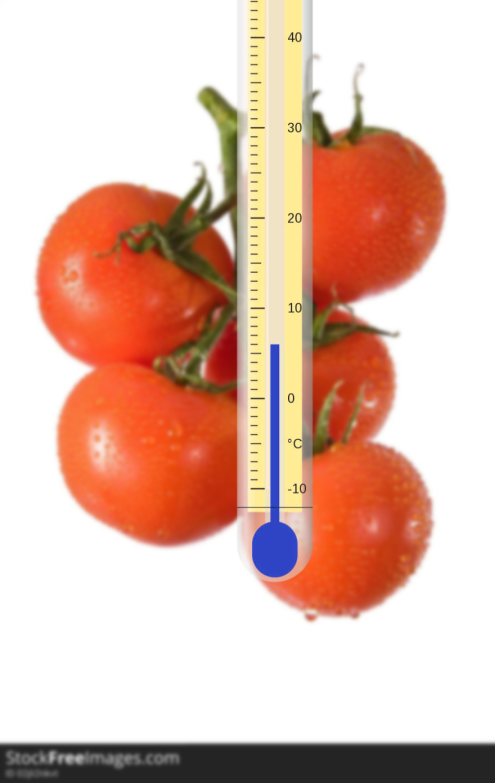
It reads 6
